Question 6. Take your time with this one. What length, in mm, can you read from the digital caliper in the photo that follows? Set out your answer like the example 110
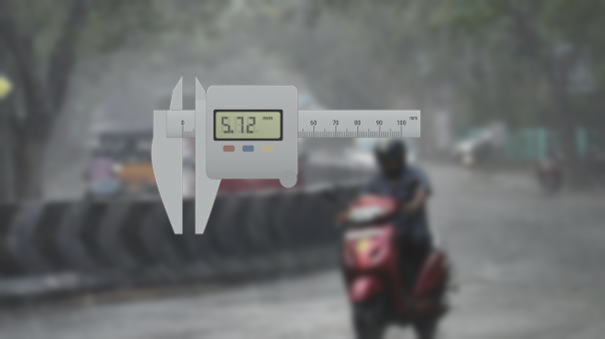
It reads 5.72
